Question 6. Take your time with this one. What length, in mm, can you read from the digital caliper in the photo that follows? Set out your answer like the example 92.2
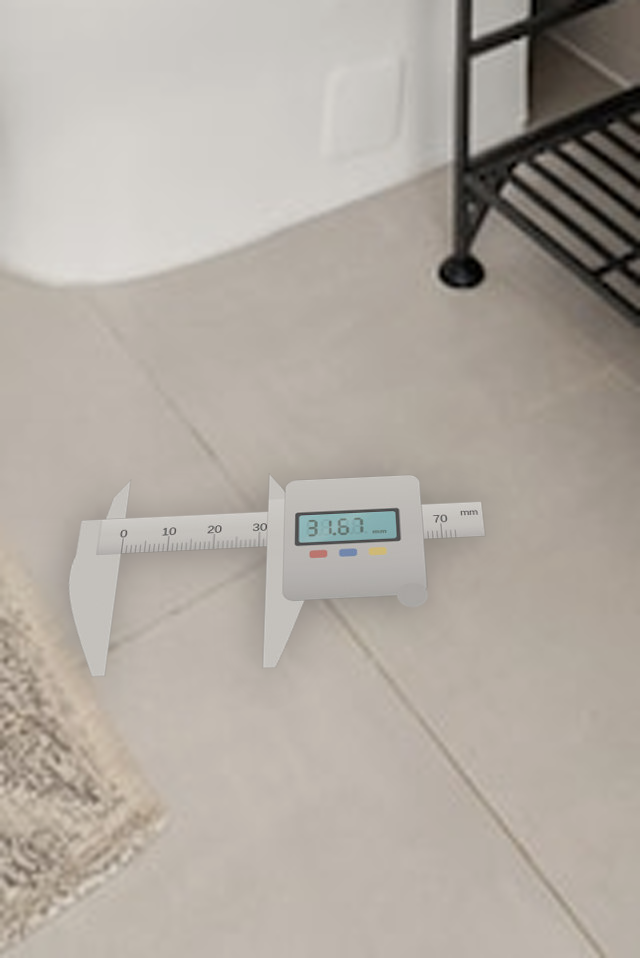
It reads 31.67
